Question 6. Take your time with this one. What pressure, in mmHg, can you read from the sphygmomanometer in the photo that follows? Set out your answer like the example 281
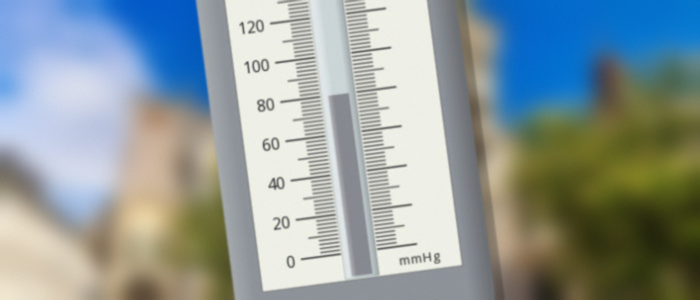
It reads 80
